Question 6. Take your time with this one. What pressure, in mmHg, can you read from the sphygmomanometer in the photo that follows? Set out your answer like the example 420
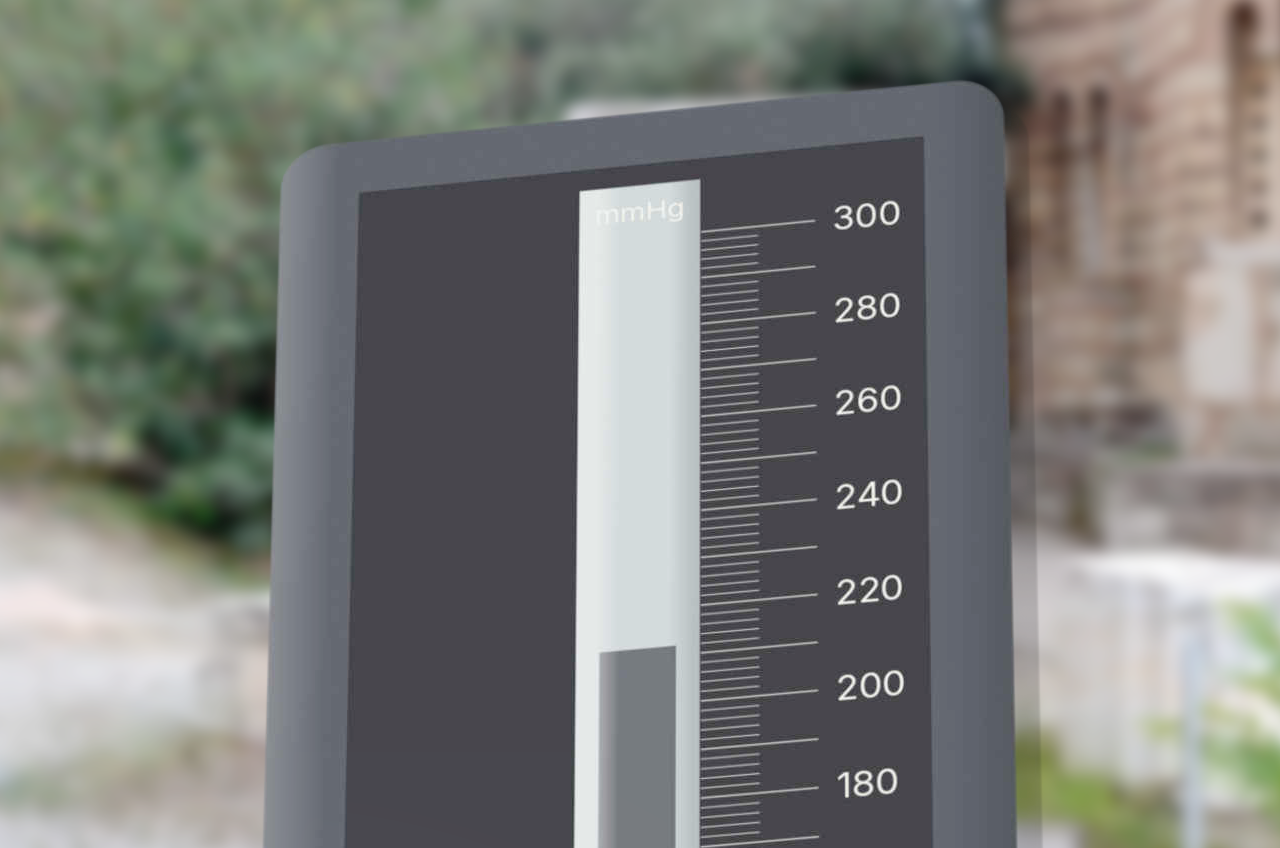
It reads 212
